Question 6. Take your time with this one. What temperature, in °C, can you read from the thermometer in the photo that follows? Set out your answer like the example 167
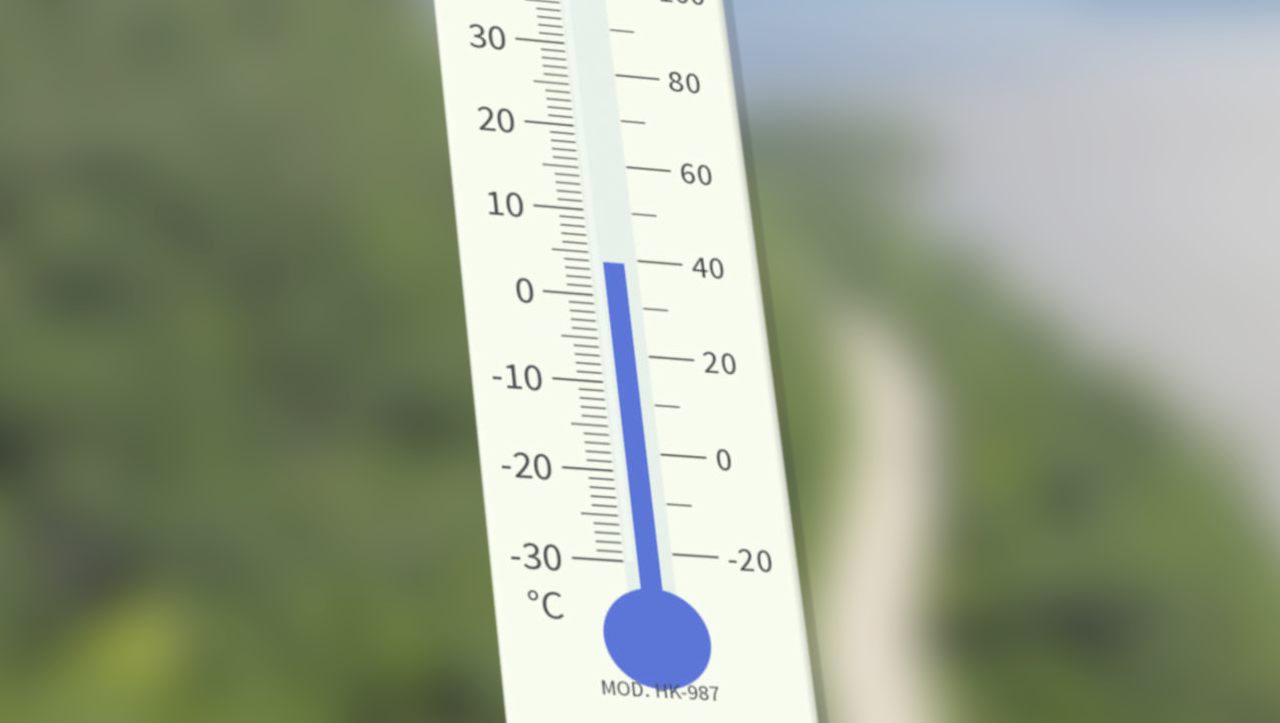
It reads 4
